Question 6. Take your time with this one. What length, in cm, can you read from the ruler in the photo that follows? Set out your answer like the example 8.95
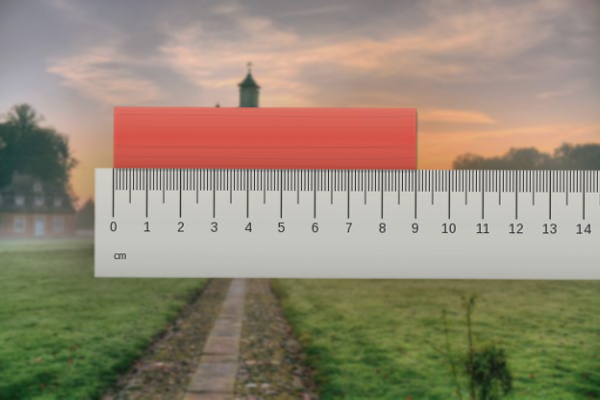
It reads 9
